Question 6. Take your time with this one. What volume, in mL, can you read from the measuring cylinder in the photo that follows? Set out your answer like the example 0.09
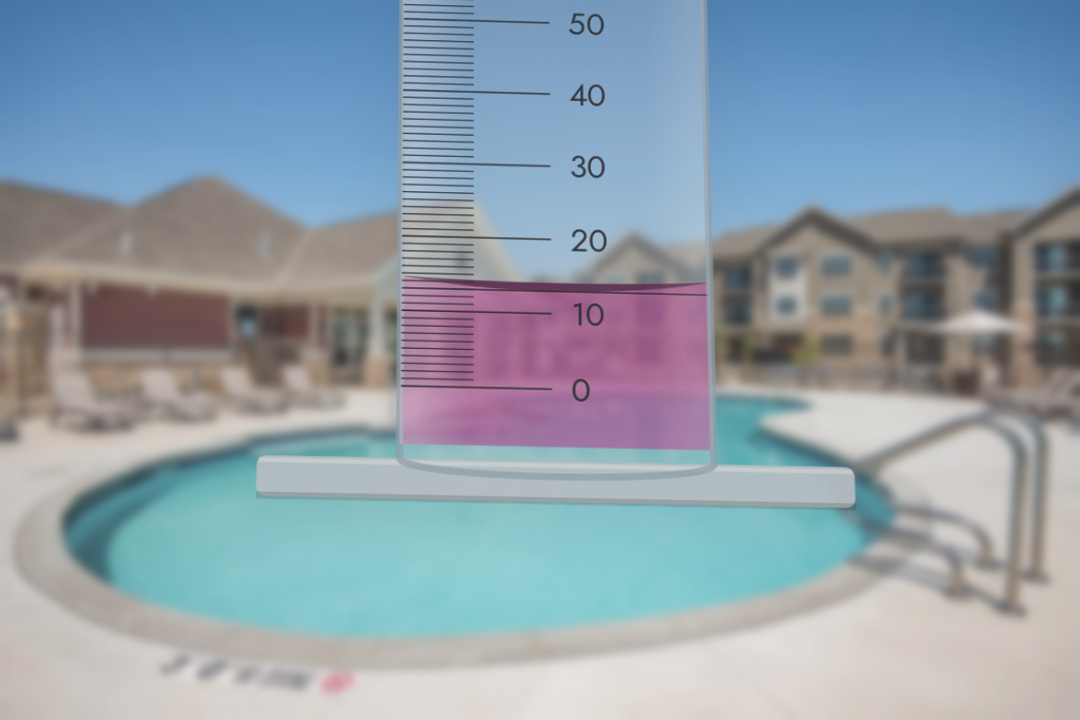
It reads 13
